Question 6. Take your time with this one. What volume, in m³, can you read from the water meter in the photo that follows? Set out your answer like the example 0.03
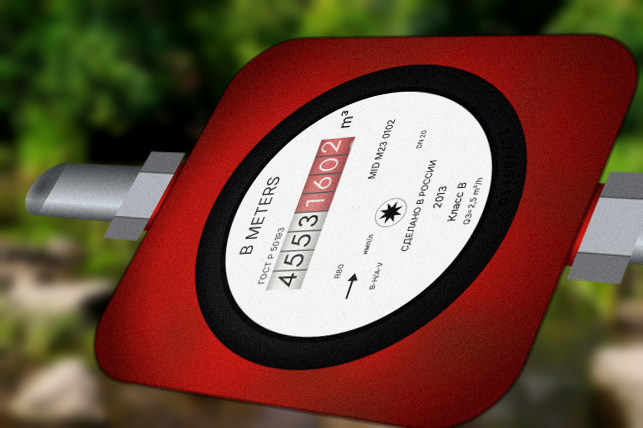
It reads 4553.1602
